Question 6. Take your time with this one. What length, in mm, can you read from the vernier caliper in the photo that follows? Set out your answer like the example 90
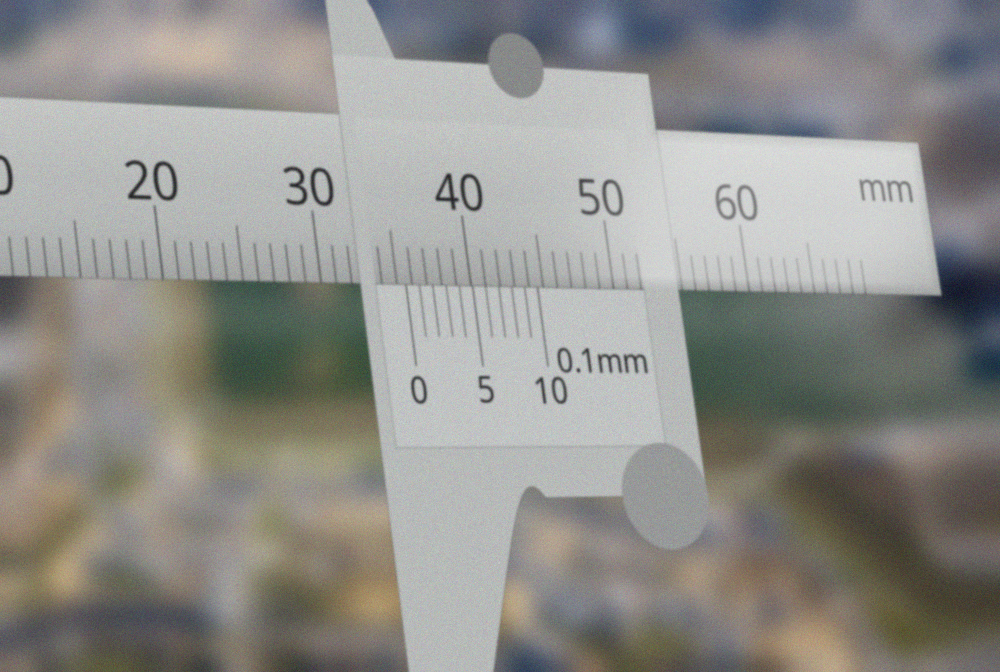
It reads 35.6
